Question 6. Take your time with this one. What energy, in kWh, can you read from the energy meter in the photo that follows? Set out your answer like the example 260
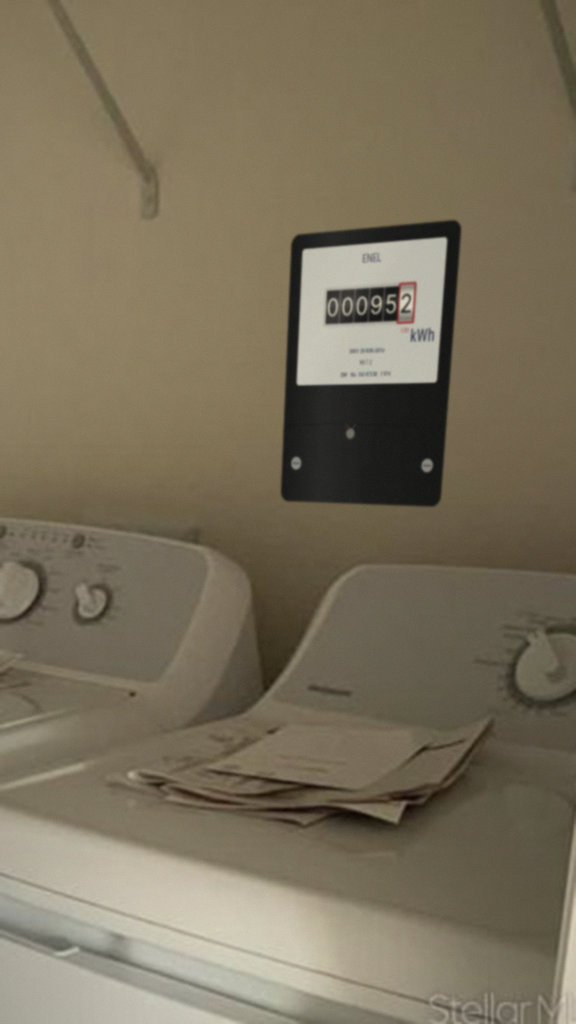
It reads 95.2
